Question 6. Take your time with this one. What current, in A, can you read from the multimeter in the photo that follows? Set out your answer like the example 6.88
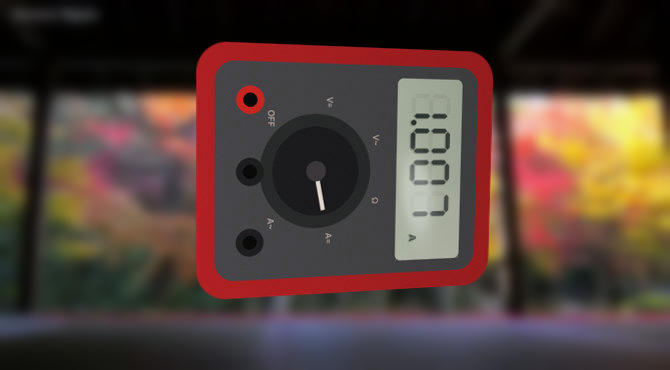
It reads 1.007
